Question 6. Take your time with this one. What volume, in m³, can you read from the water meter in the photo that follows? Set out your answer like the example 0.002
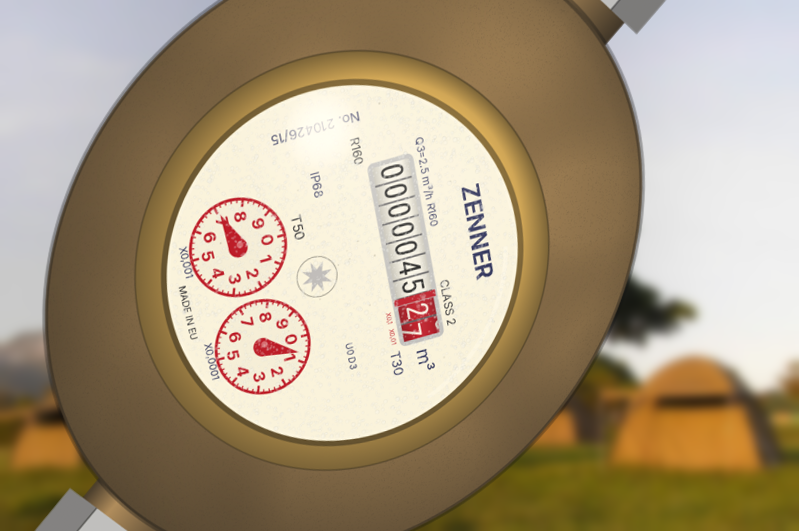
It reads 45.2670
